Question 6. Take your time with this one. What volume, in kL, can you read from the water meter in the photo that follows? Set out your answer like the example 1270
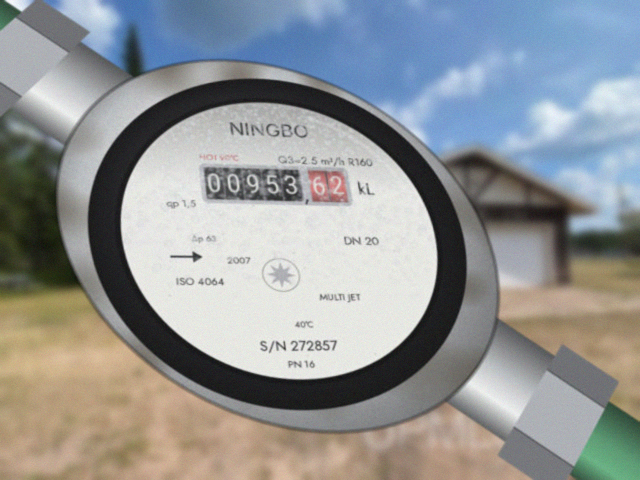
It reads 953.62
